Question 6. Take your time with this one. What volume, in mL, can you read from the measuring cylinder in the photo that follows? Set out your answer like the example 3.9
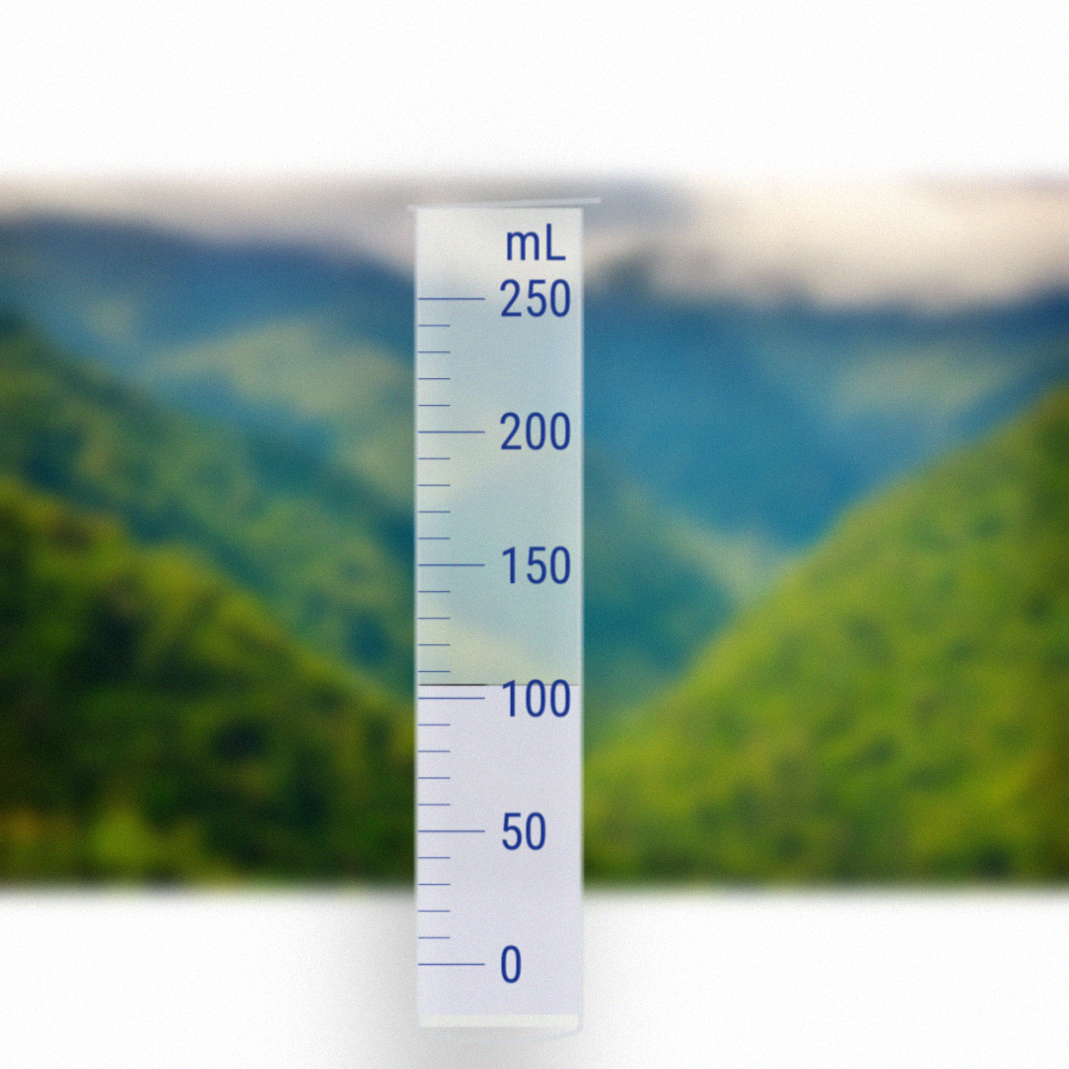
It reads 105
